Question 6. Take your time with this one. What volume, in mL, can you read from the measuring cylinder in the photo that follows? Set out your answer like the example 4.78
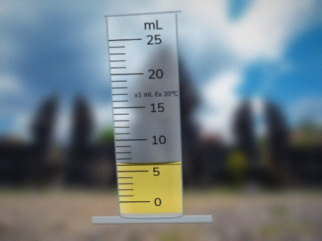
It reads 6
